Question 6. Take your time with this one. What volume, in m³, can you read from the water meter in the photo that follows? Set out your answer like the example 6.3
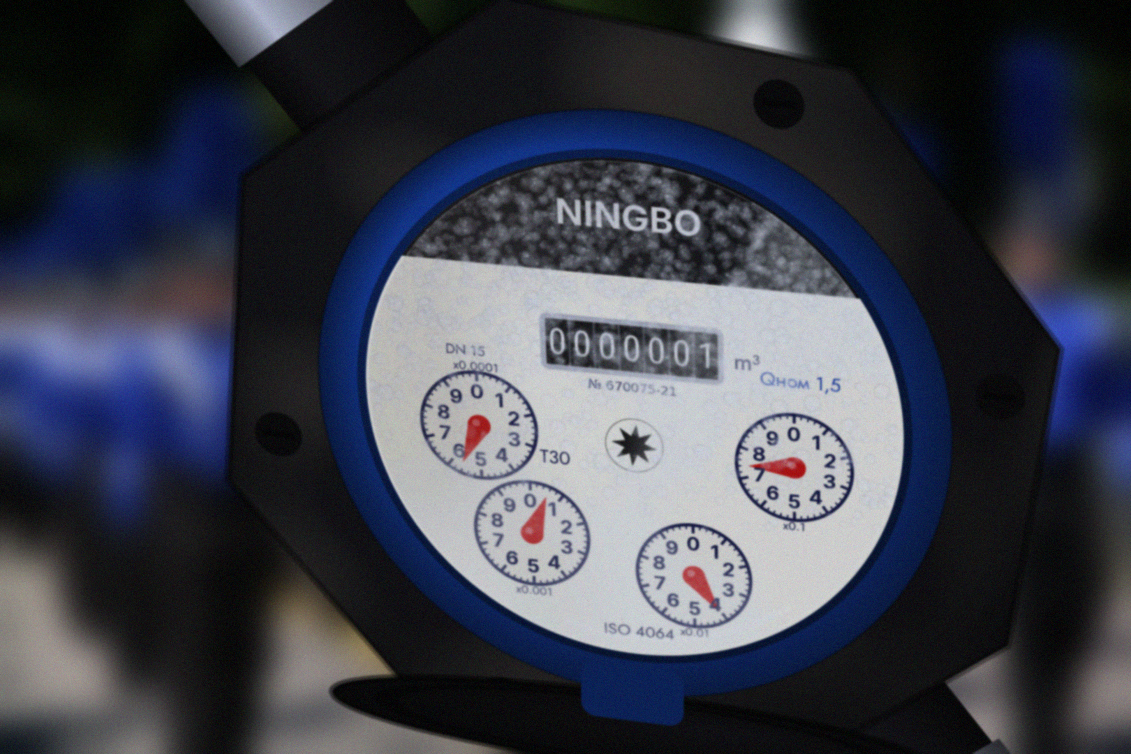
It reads 1.7405
